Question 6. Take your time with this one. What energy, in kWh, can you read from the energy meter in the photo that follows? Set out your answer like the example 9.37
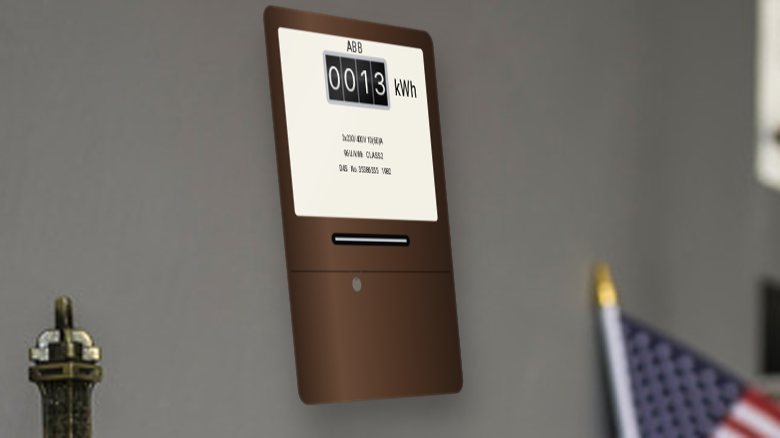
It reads 13
